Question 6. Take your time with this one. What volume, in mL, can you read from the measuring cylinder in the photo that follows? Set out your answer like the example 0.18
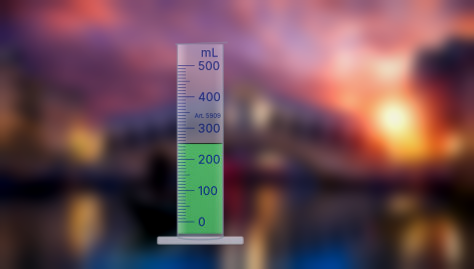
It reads 250
